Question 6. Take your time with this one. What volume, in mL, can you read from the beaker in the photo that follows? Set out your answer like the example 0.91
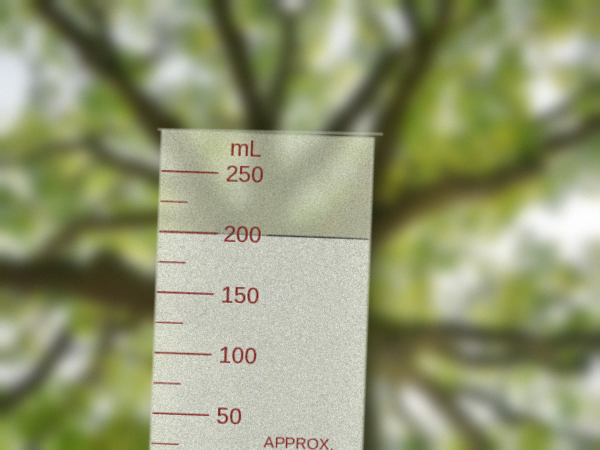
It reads 200
